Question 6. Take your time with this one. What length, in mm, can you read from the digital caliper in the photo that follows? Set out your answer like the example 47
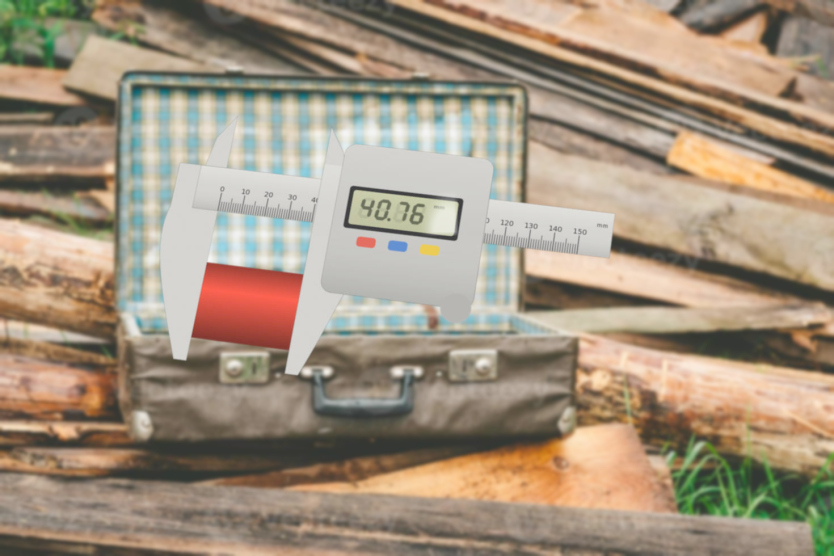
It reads 40.76
